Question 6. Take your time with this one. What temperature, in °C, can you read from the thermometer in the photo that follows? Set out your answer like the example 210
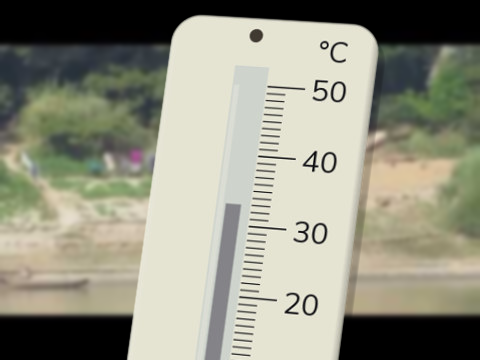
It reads 33
